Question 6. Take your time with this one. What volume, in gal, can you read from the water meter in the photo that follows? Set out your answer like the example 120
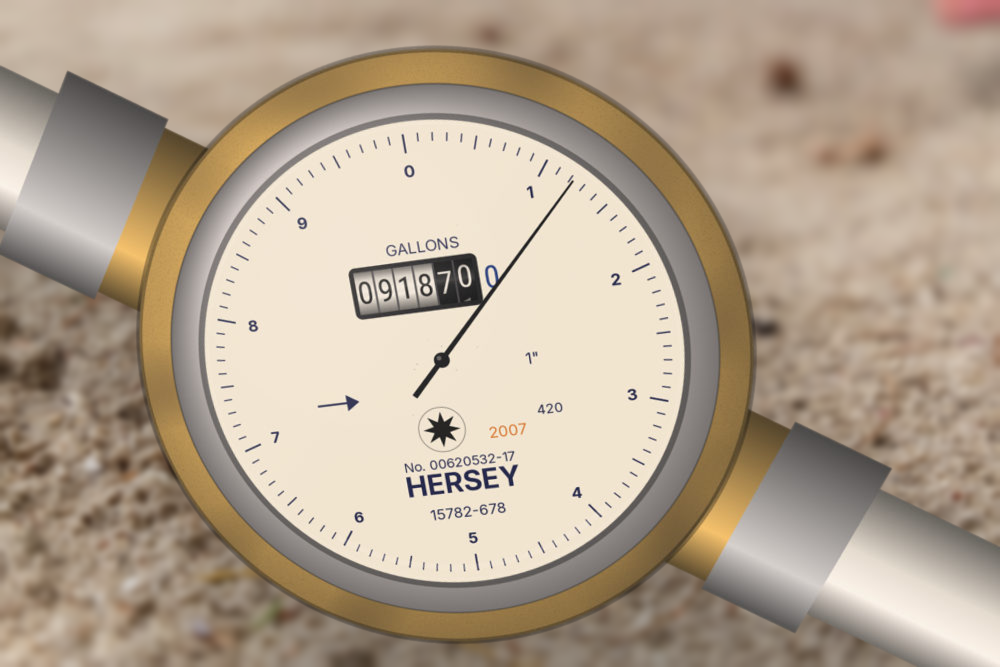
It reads 918701.2
